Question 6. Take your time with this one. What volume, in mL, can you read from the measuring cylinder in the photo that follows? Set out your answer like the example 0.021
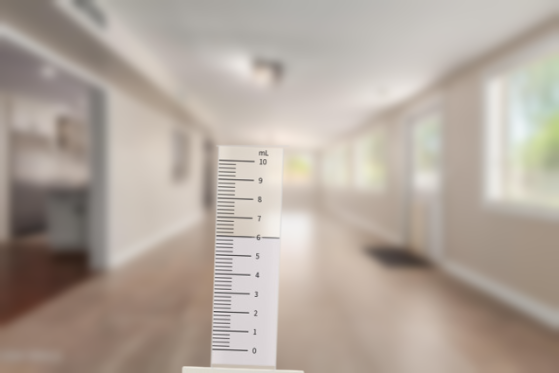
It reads 6
